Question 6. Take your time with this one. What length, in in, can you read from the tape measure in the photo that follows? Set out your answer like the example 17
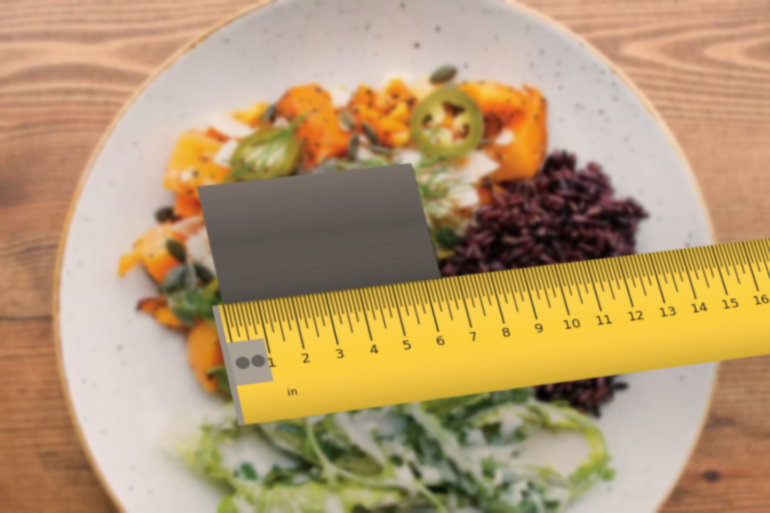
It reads 6.5
